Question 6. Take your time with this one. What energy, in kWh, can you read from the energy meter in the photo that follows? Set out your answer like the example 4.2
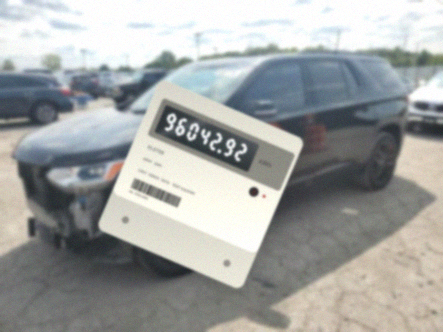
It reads 96042.92
